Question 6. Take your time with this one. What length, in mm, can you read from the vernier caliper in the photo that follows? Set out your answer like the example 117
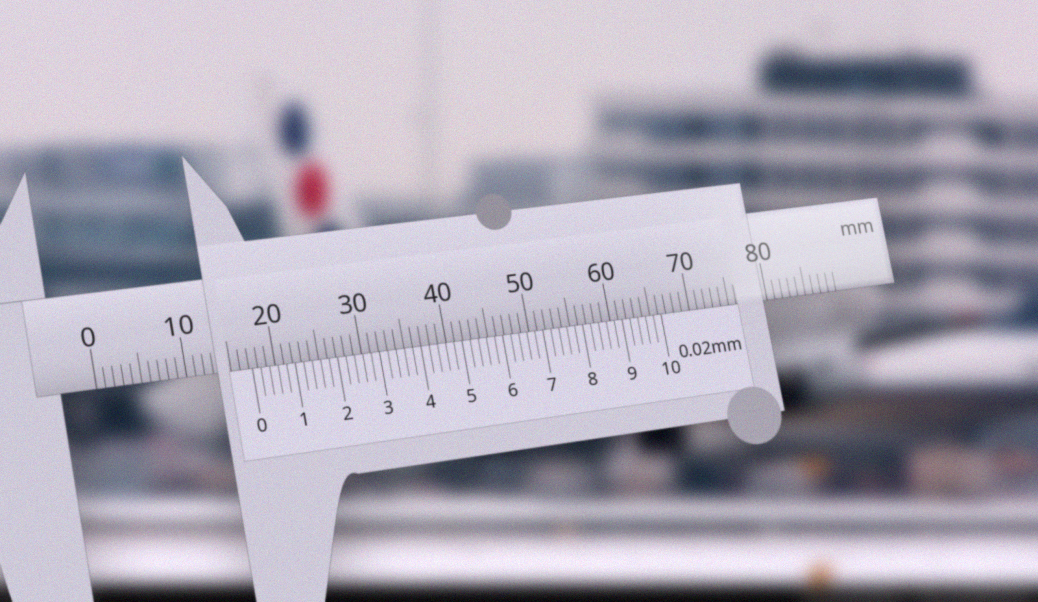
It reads 17.4
